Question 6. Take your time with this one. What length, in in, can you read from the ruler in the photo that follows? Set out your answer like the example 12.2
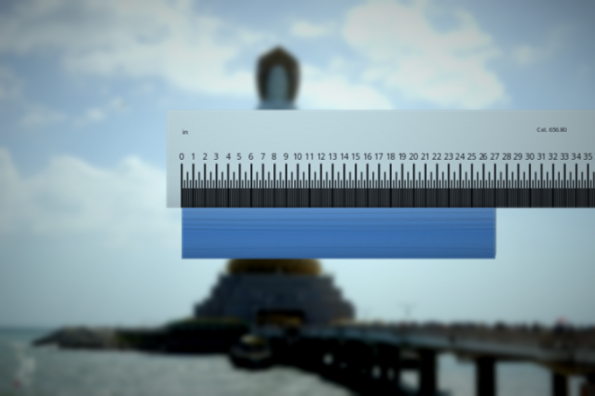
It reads 27
